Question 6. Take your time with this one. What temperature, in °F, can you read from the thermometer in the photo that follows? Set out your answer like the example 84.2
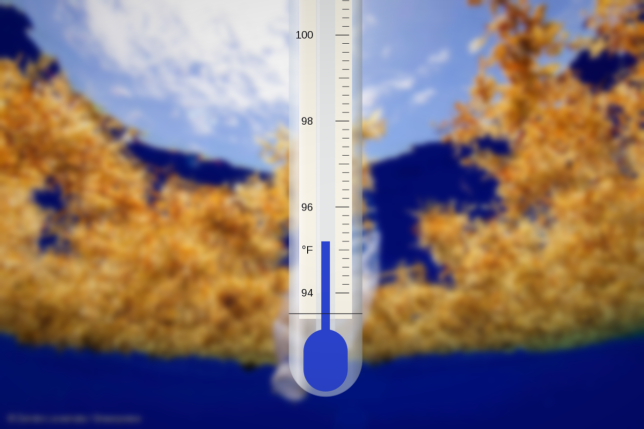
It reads 95.2
